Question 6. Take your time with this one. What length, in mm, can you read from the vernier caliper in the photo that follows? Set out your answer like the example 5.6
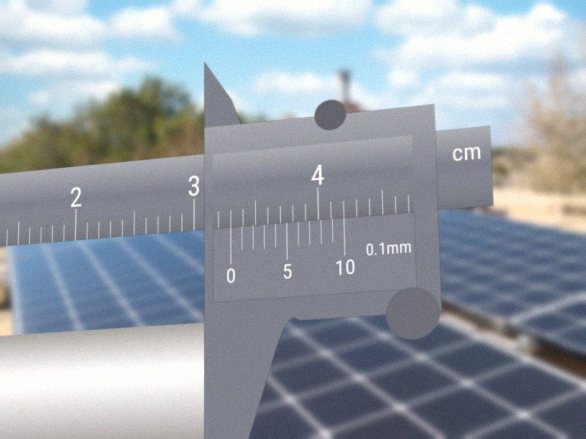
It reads 33.0
